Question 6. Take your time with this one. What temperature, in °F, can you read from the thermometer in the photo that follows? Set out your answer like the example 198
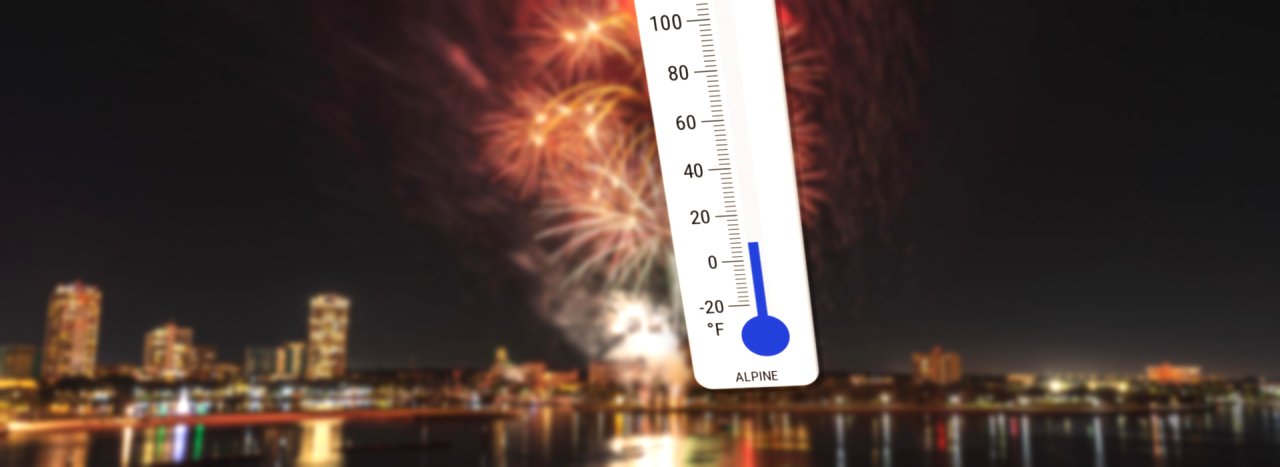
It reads 8
